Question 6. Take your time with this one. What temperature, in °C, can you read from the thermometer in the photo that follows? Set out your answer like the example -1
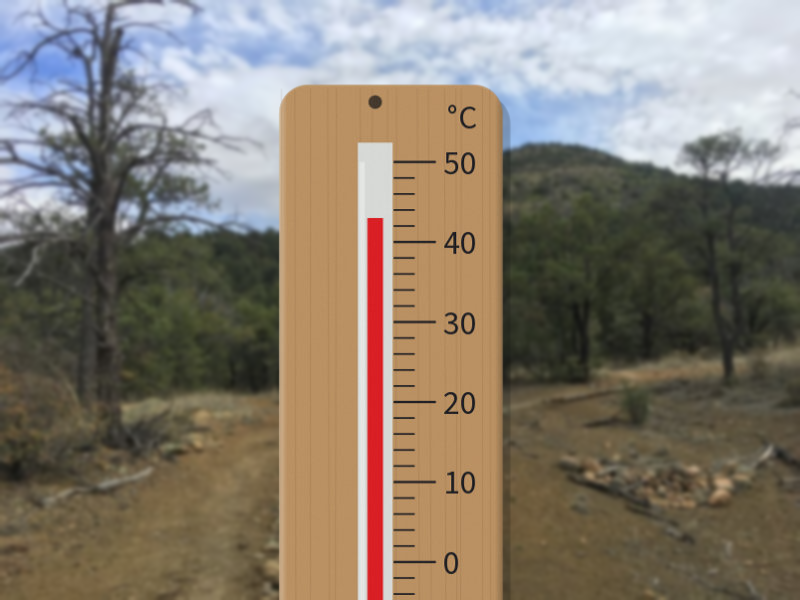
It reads 43
